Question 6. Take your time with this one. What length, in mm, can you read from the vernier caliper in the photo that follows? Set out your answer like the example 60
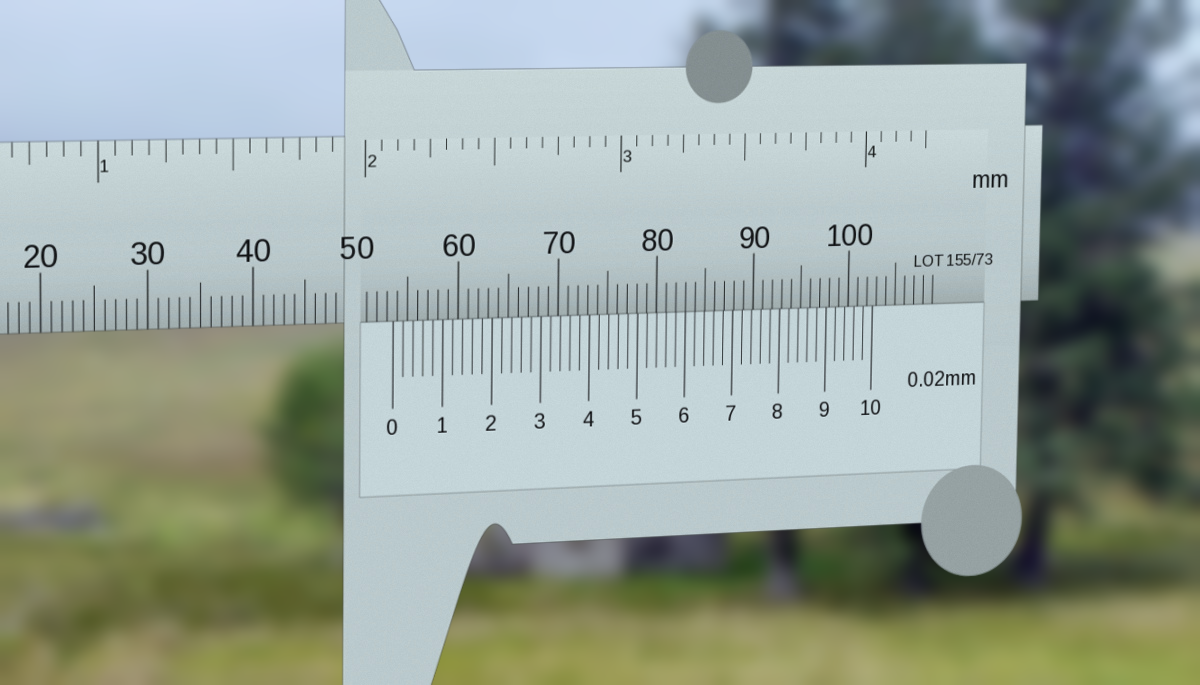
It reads 53.6
